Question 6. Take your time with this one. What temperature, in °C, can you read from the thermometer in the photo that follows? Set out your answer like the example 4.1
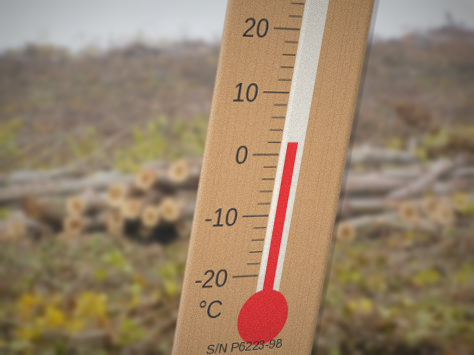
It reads 2
